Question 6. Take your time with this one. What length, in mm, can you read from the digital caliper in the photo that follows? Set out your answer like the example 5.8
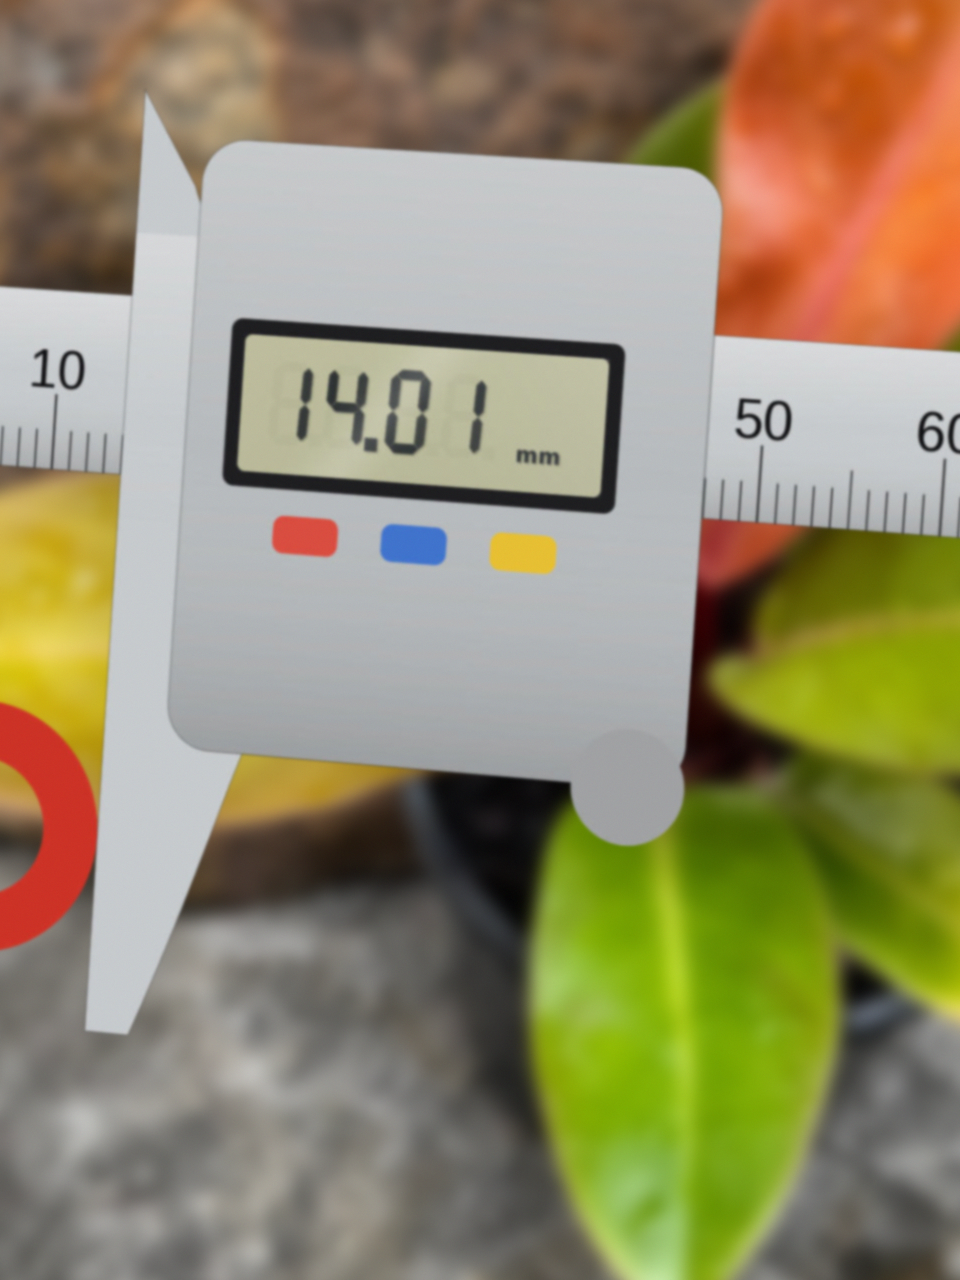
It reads 14.01
